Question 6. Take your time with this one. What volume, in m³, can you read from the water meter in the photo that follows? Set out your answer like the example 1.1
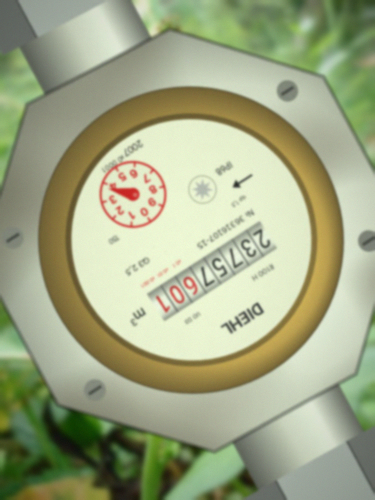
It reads 23757.6013
